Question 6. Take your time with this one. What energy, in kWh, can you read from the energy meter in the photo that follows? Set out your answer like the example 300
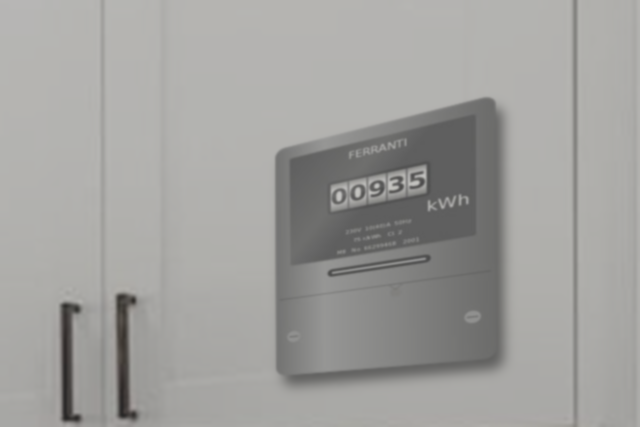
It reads 935
